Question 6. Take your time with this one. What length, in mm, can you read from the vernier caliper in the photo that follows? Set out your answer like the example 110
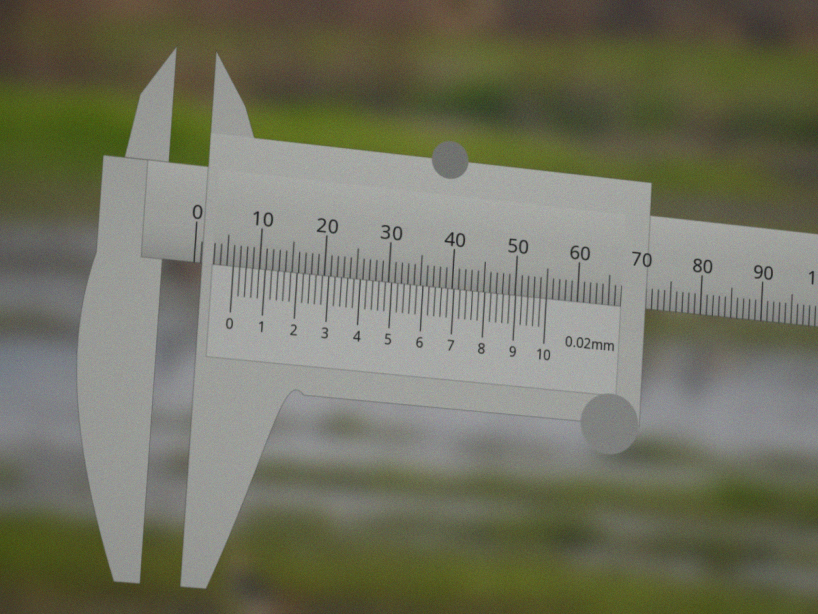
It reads 6.0
